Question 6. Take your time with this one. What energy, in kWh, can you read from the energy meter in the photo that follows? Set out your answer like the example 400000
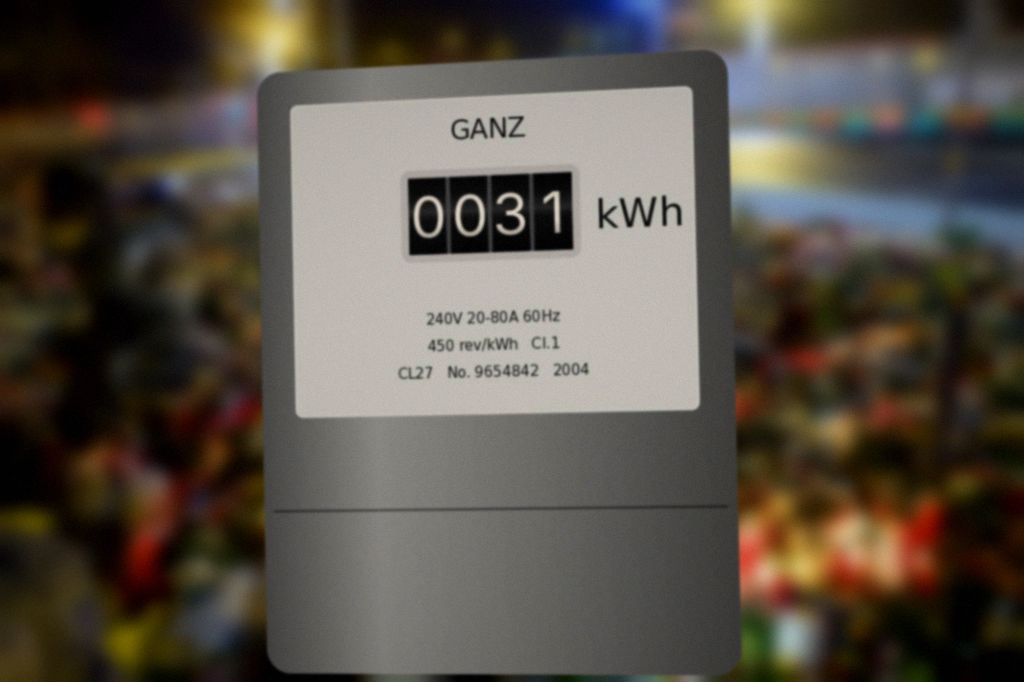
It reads 31
